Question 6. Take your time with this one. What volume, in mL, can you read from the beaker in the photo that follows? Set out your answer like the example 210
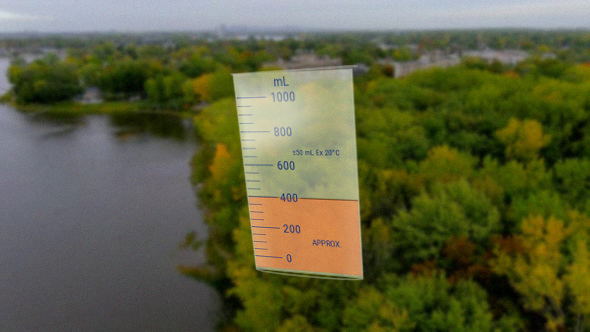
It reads 400
